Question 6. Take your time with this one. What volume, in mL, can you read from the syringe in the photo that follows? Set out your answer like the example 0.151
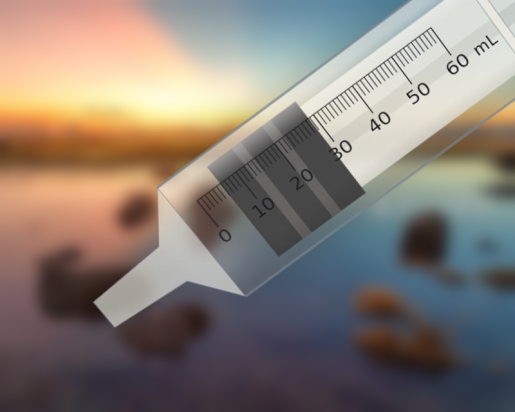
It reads 6
